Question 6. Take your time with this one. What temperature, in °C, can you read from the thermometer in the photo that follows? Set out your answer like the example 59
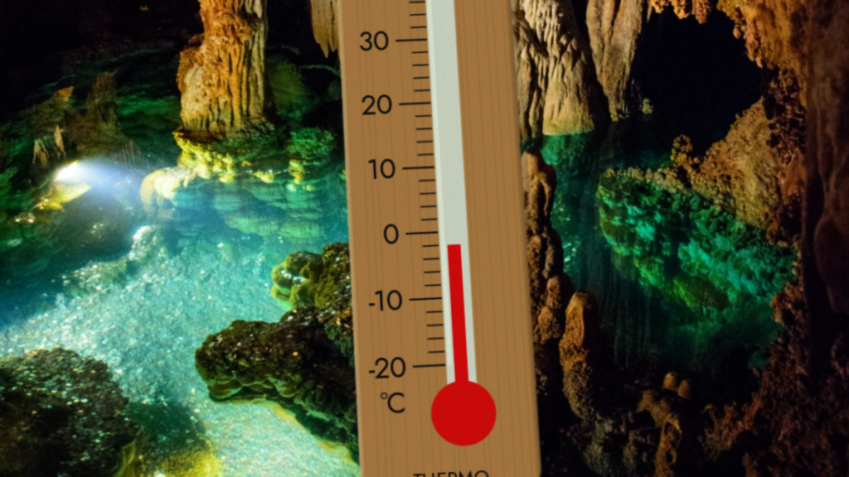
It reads -2
